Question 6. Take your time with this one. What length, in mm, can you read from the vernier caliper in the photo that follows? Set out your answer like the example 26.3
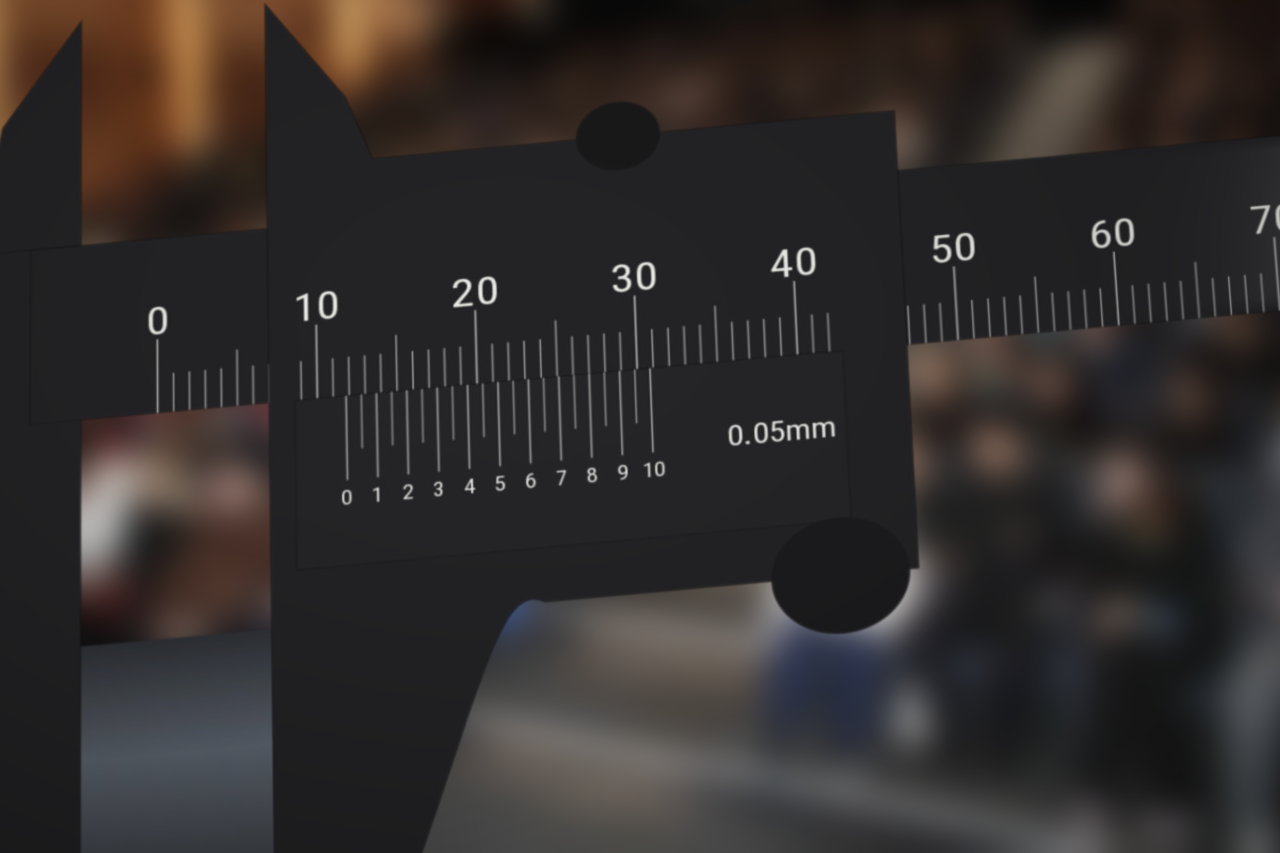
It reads 11.8
